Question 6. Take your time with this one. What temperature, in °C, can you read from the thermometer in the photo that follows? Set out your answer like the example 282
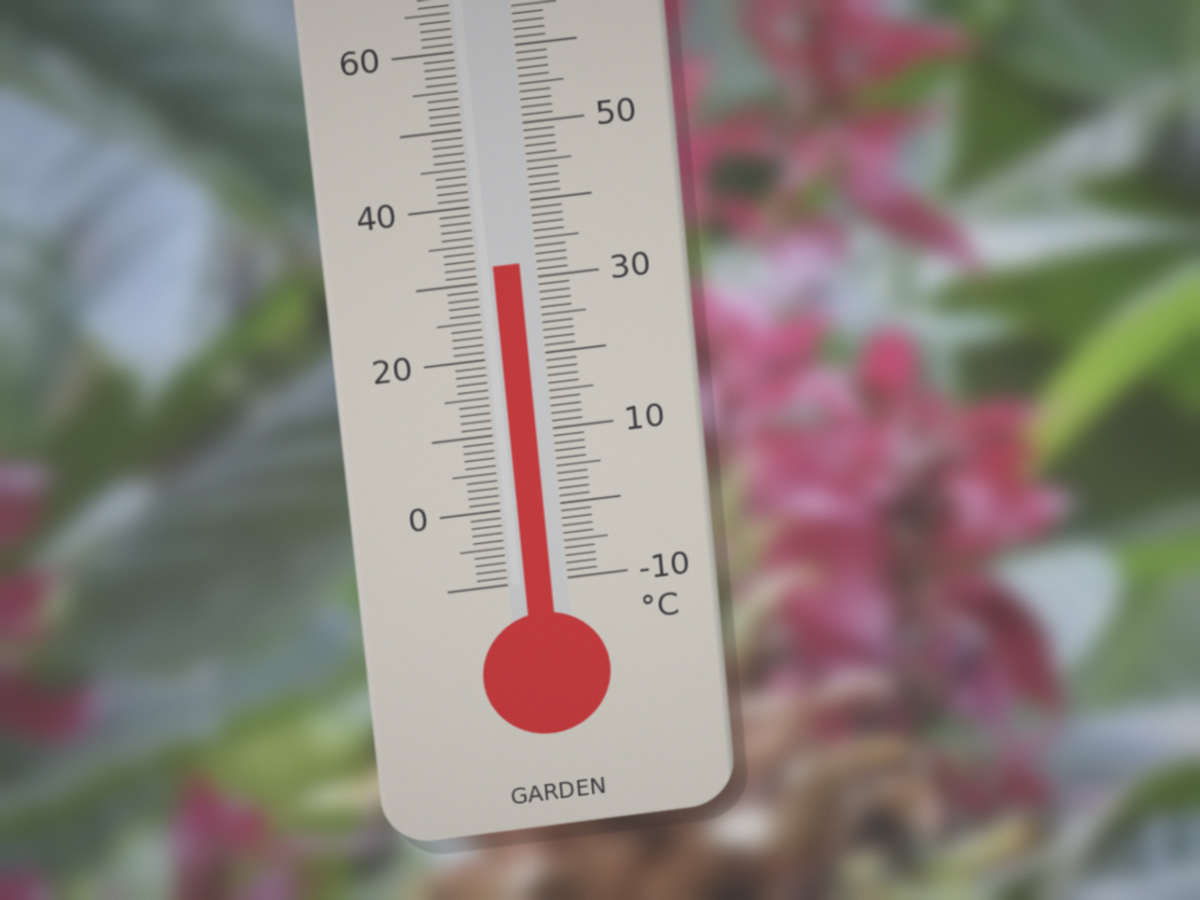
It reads 32
